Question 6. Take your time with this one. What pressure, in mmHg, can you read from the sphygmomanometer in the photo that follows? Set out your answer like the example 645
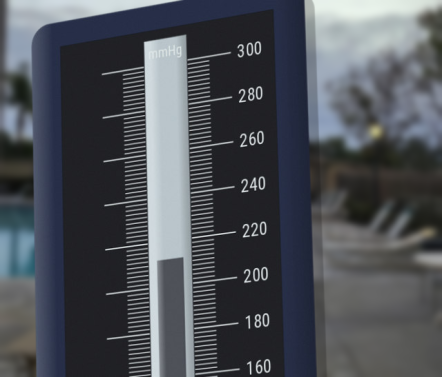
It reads 212
